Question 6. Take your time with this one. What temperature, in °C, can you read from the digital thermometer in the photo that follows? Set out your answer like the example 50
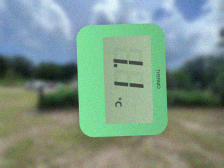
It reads 1.1
